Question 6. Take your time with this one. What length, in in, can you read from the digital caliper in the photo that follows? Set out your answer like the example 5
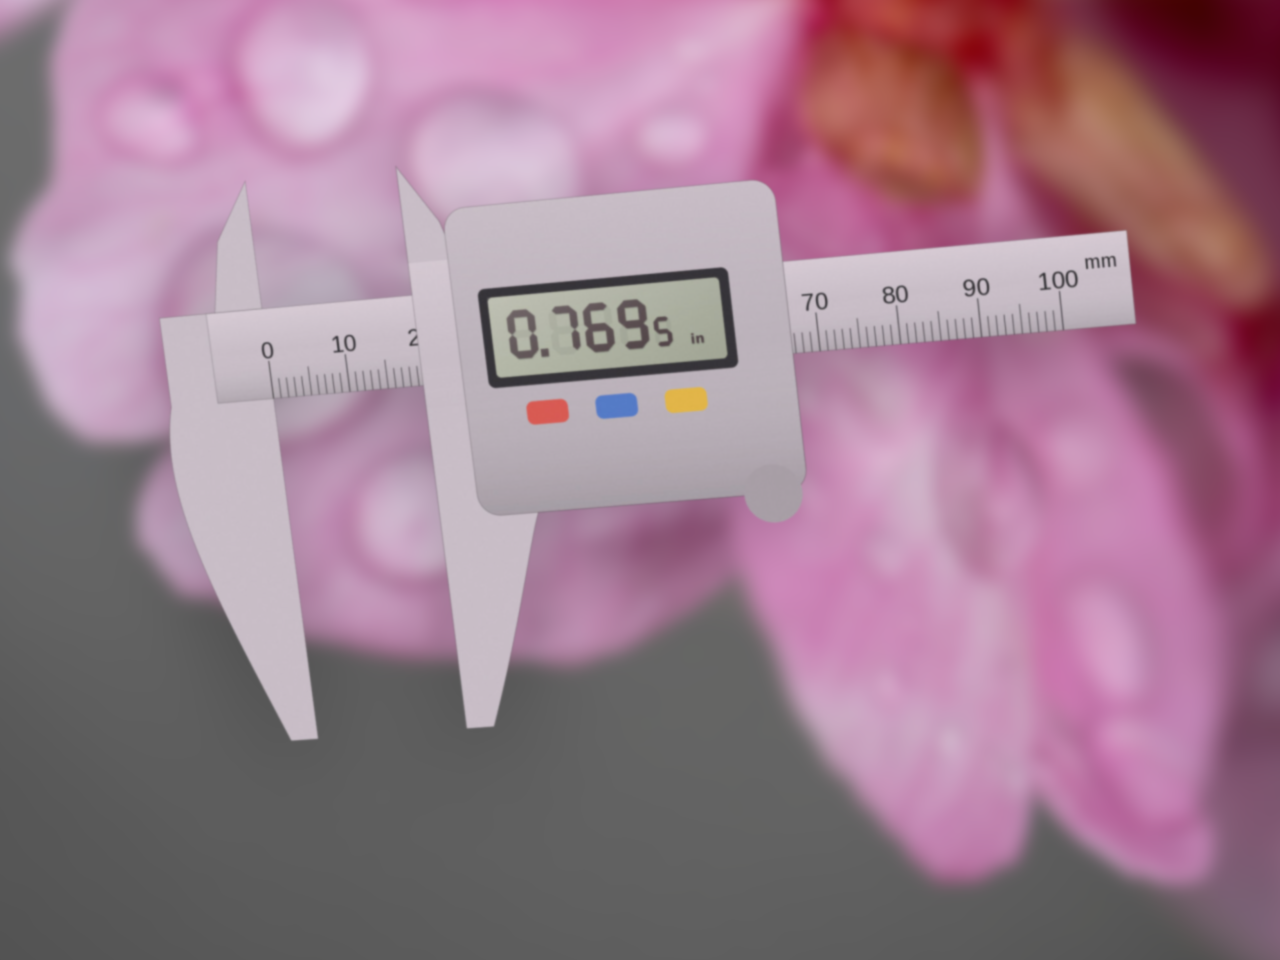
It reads 0.7695
